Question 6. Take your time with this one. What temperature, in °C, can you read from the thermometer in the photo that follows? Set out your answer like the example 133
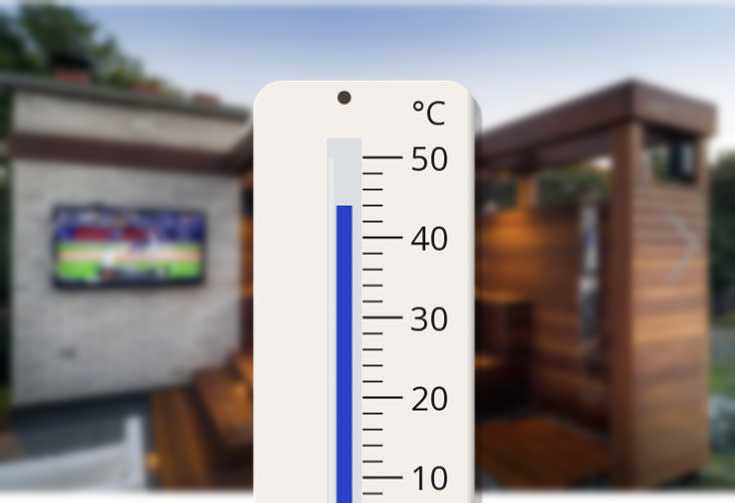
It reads 44
